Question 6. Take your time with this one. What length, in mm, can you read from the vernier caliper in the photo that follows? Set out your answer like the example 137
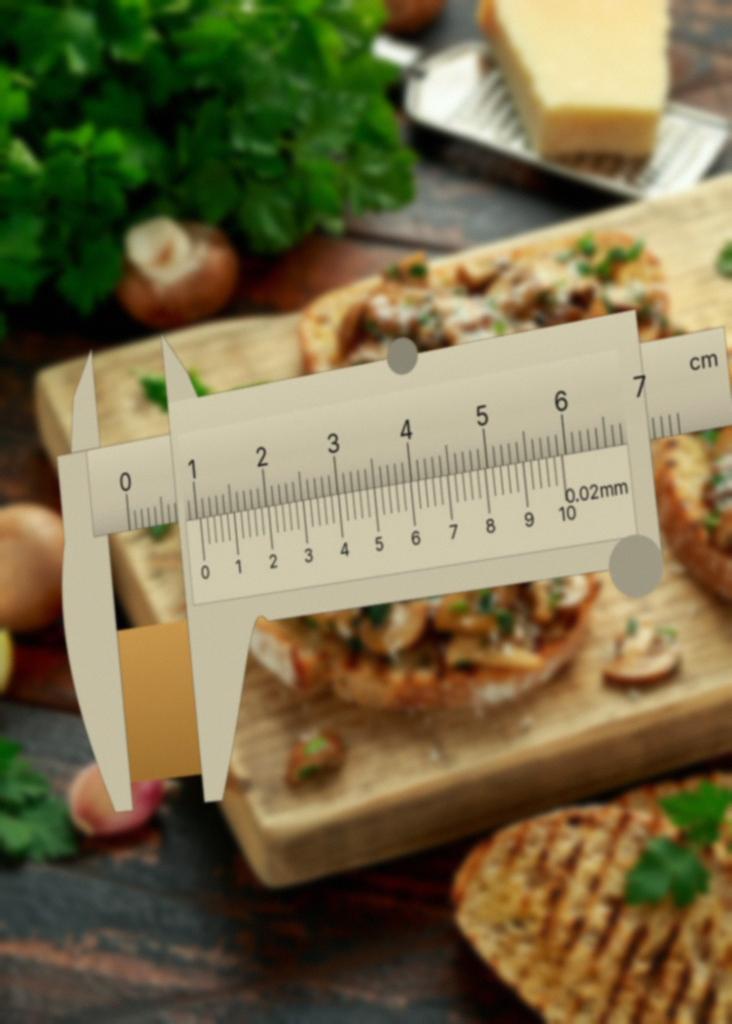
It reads 10.5
